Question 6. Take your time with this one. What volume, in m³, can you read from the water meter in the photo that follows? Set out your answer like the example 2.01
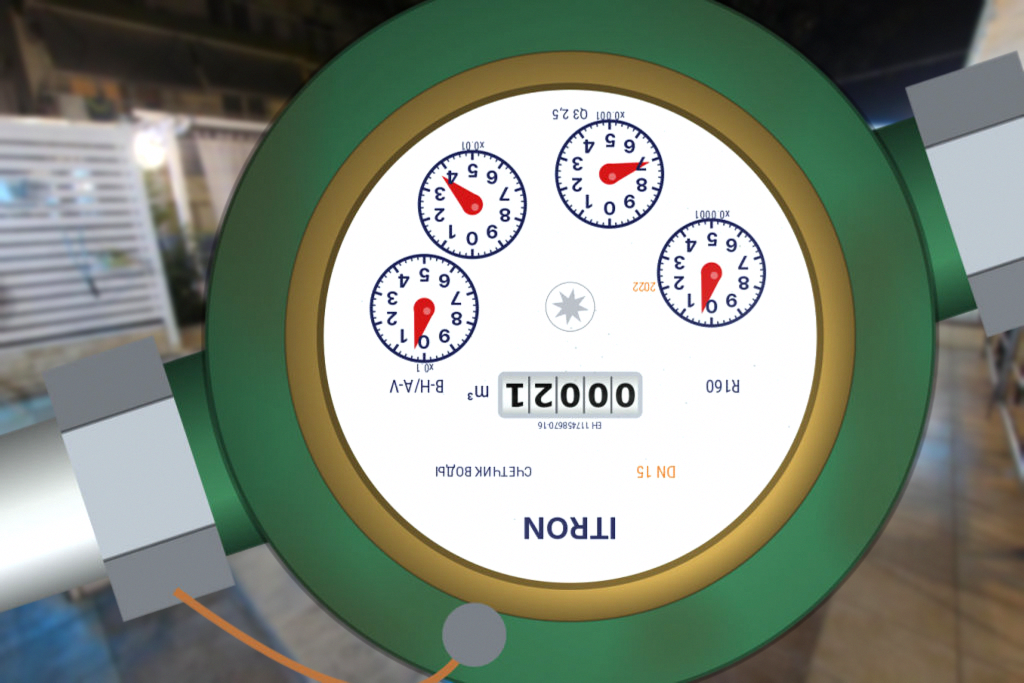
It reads 21.0370
